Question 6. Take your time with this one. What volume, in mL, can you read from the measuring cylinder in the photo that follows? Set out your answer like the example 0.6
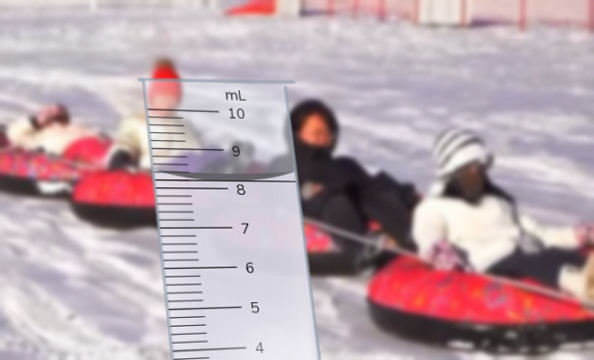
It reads 8.2
